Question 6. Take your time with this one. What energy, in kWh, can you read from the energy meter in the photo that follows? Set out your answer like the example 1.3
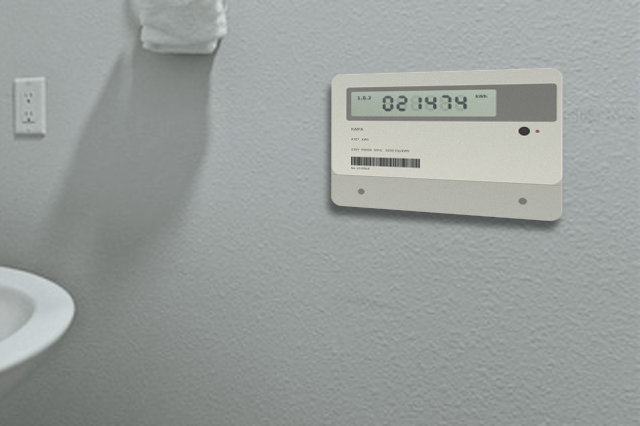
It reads 21474
